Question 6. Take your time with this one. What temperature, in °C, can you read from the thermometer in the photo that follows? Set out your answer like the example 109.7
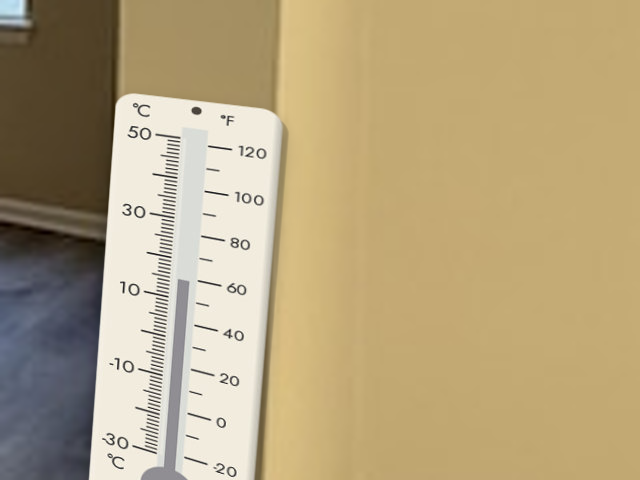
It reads 15
